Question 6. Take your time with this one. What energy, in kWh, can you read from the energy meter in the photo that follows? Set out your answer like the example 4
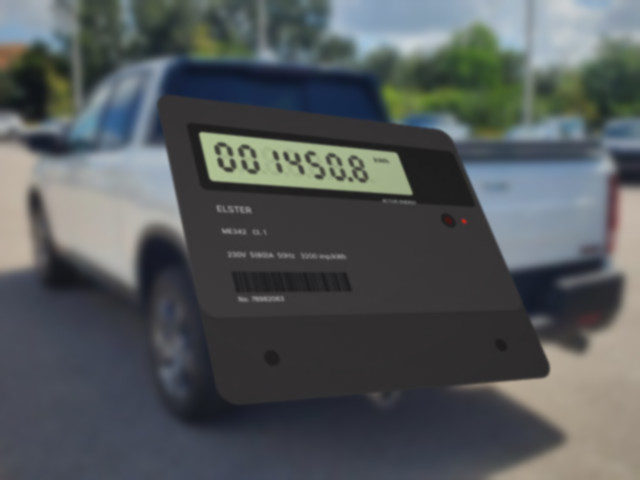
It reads 1450.8
